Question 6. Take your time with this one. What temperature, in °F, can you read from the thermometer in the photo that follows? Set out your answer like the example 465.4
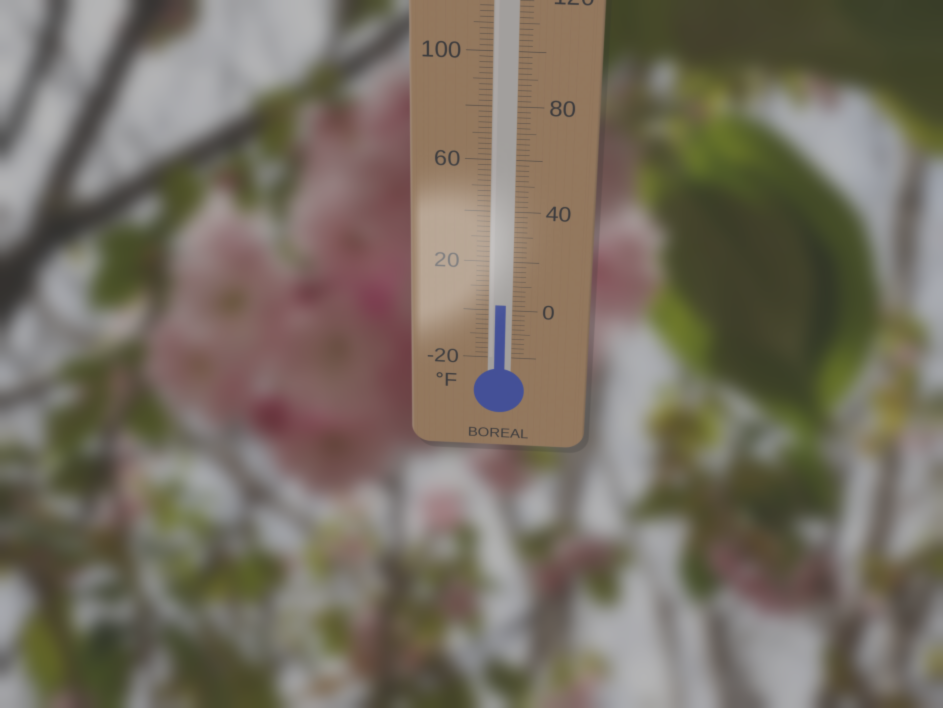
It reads 2
